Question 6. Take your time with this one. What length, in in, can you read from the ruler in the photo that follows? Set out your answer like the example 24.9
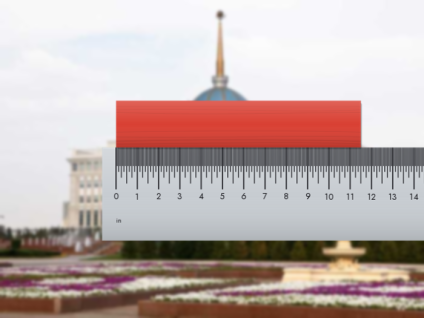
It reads 11.5
